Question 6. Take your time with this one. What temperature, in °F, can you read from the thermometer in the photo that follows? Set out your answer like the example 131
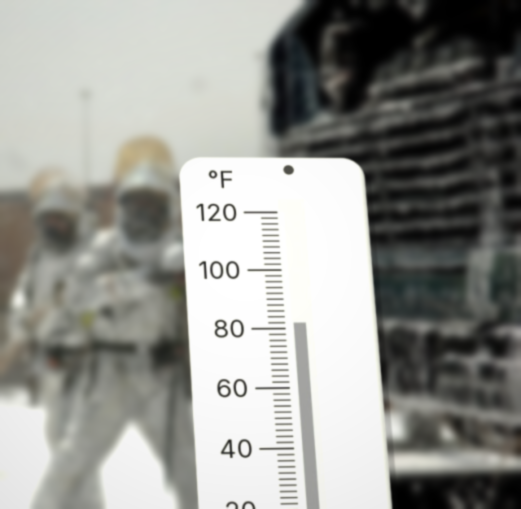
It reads 82
